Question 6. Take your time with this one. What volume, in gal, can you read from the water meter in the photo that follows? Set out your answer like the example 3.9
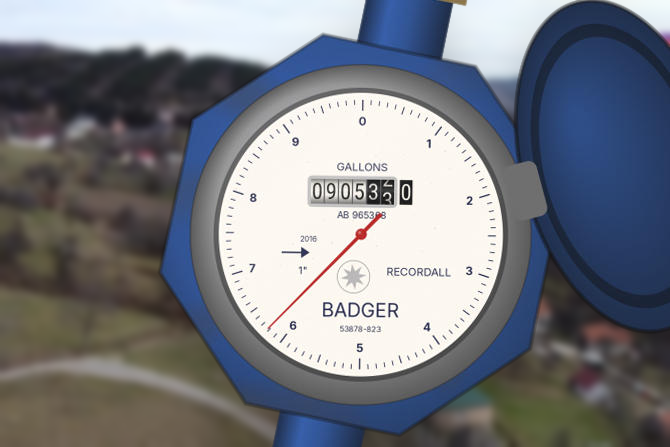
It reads 905326.2
